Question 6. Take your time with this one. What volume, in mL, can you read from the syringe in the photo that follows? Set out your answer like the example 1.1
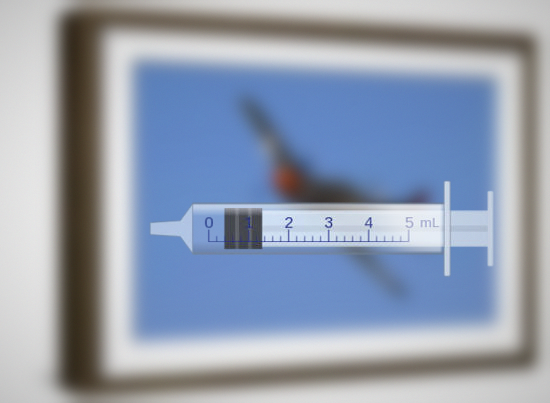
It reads 0.4
